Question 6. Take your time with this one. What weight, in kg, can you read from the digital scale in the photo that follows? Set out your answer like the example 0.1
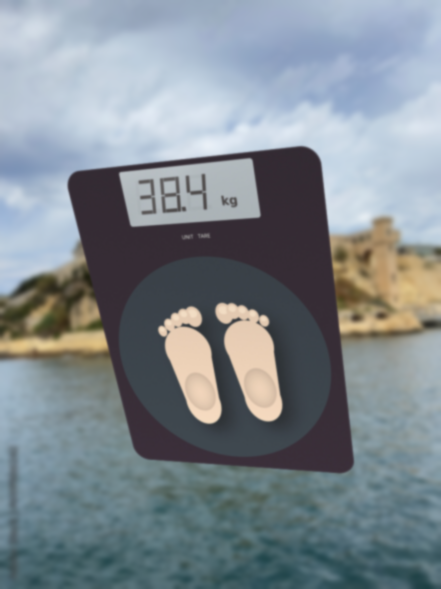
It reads 38.4
